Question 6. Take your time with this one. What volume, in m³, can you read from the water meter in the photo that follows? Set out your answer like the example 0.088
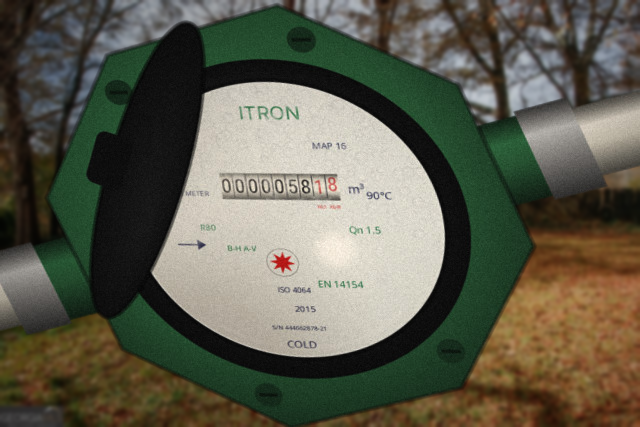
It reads 58.18
